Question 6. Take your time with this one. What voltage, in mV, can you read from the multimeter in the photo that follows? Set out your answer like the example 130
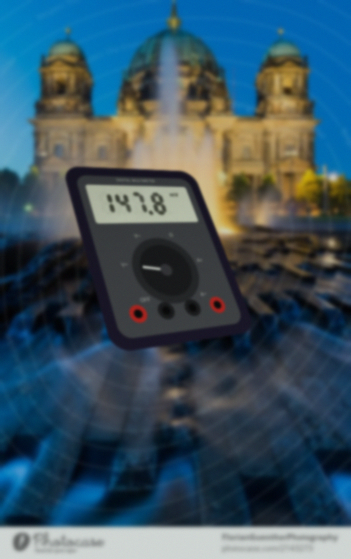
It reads 147.8
